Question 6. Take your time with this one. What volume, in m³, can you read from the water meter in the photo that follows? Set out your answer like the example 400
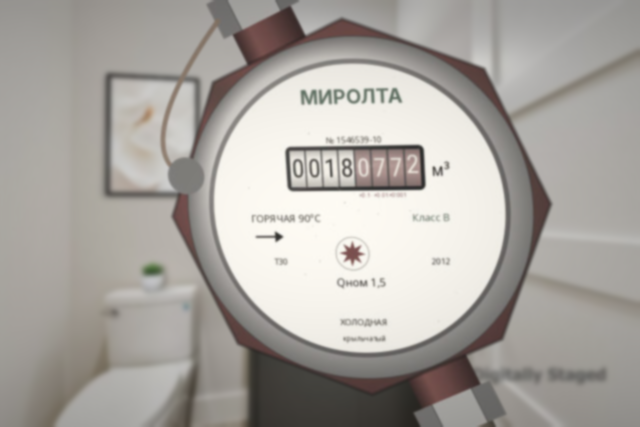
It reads 18.0772
